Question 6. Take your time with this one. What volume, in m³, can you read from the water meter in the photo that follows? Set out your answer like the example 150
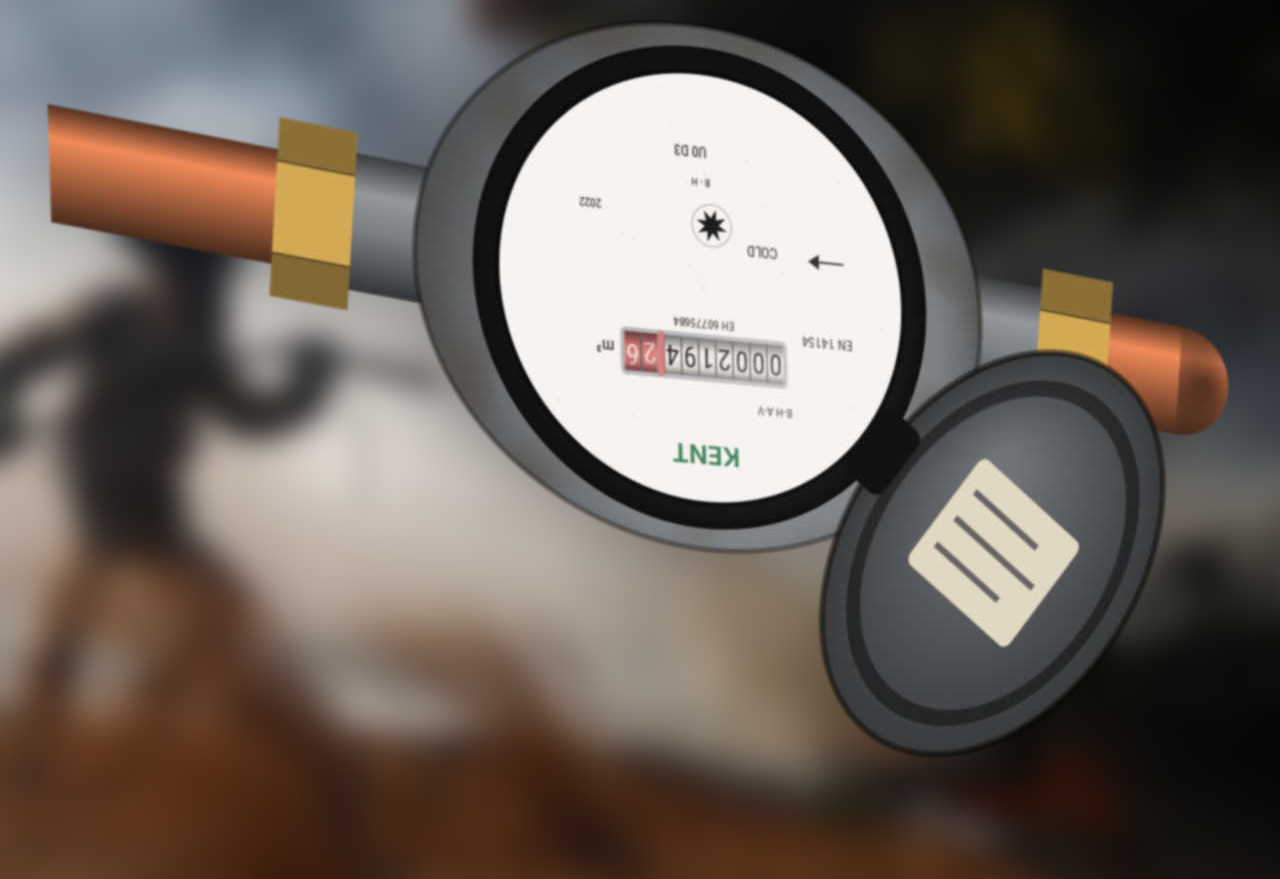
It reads 2194.26
